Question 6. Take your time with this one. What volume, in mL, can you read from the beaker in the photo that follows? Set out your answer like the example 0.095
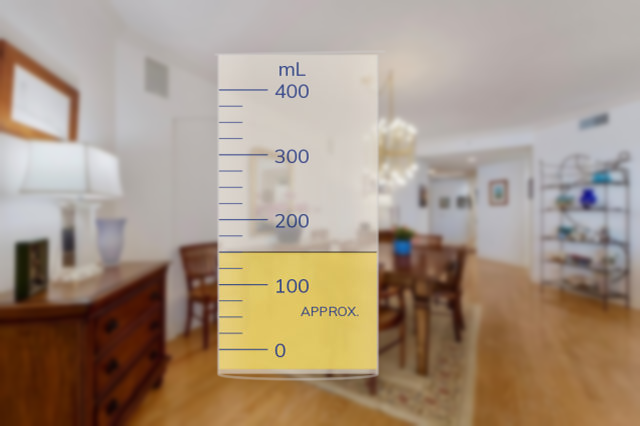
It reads 150
